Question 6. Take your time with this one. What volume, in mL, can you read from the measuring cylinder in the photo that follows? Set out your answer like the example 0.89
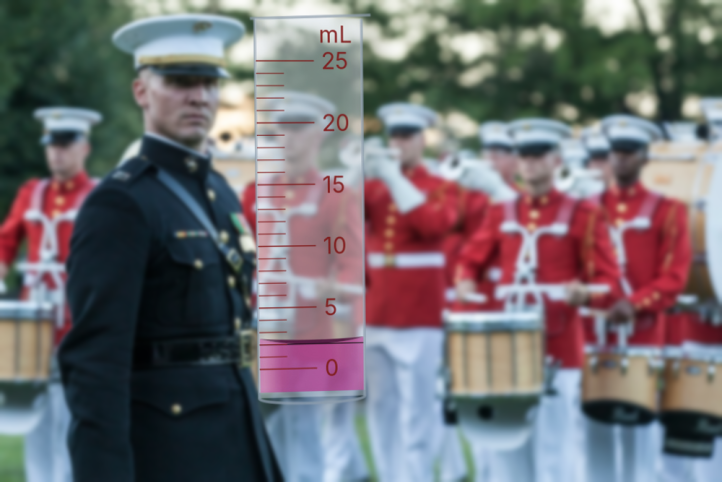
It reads 2
